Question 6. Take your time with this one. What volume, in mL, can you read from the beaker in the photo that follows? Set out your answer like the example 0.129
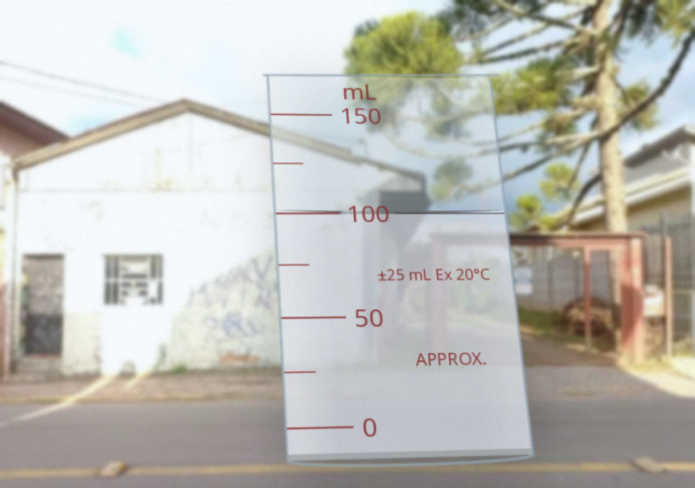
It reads 100
